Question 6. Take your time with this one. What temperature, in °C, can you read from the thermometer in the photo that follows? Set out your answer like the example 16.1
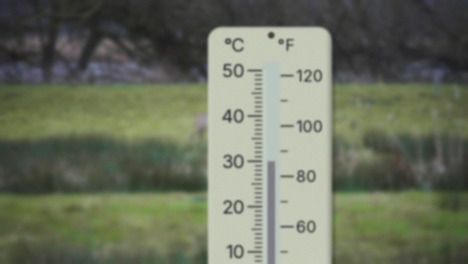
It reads 30
